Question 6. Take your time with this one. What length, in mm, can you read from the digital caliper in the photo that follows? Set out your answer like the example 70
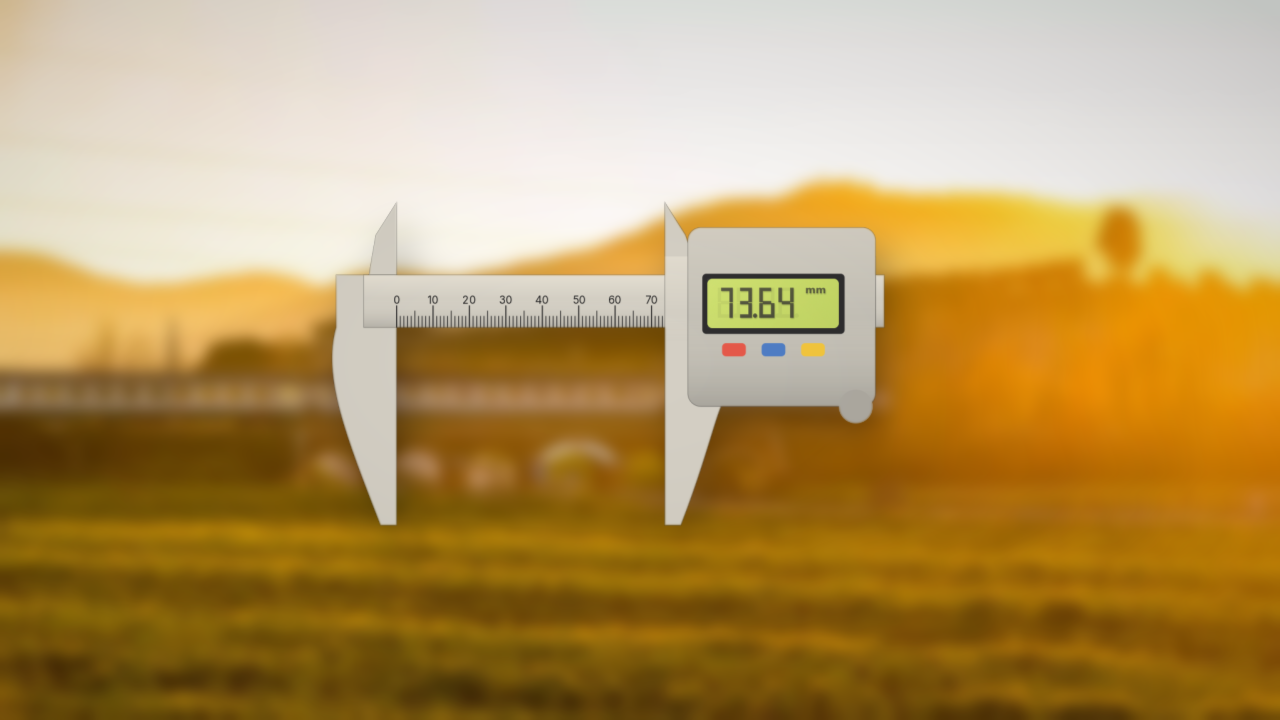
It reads 73.64
